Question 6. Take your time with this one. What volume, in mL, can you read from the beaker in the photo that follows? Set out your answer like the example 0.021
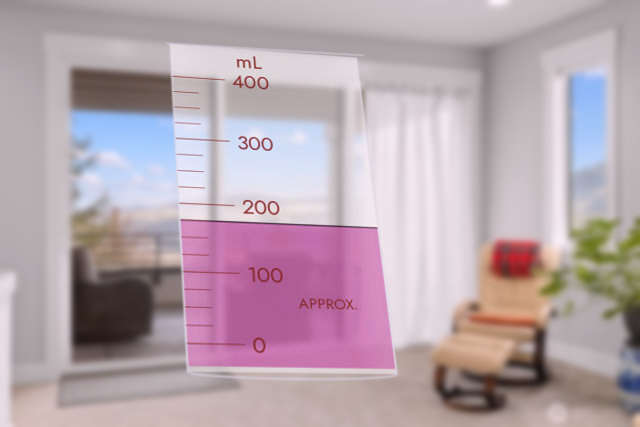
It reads 175
